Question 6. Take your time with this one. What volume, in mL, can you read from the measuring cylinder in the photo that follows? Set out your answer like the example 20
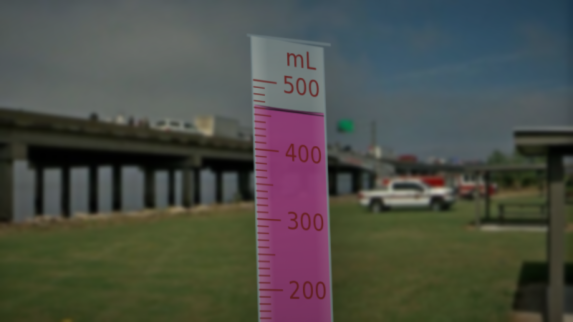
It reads 460
